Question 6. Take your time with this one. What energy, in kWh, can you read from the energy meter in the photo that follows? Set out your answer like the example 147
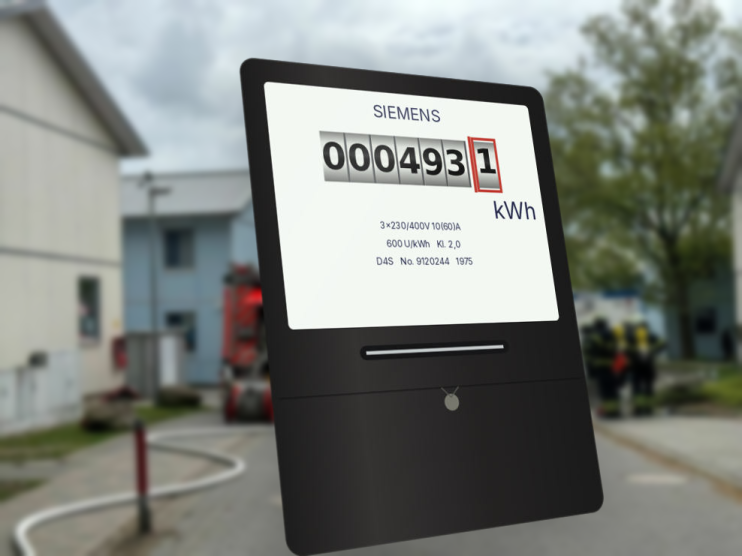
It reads 493.1
